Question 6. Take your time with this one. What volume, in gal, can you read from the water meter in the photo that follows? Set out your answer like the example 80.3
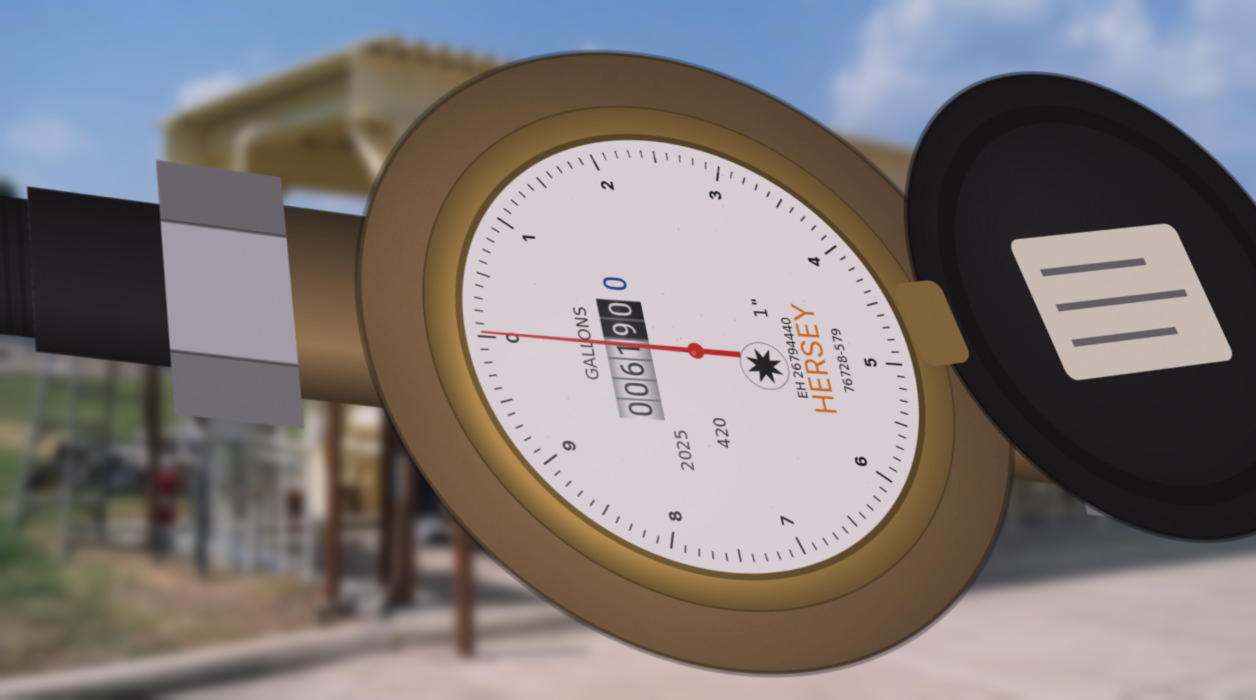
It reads 61900.0
